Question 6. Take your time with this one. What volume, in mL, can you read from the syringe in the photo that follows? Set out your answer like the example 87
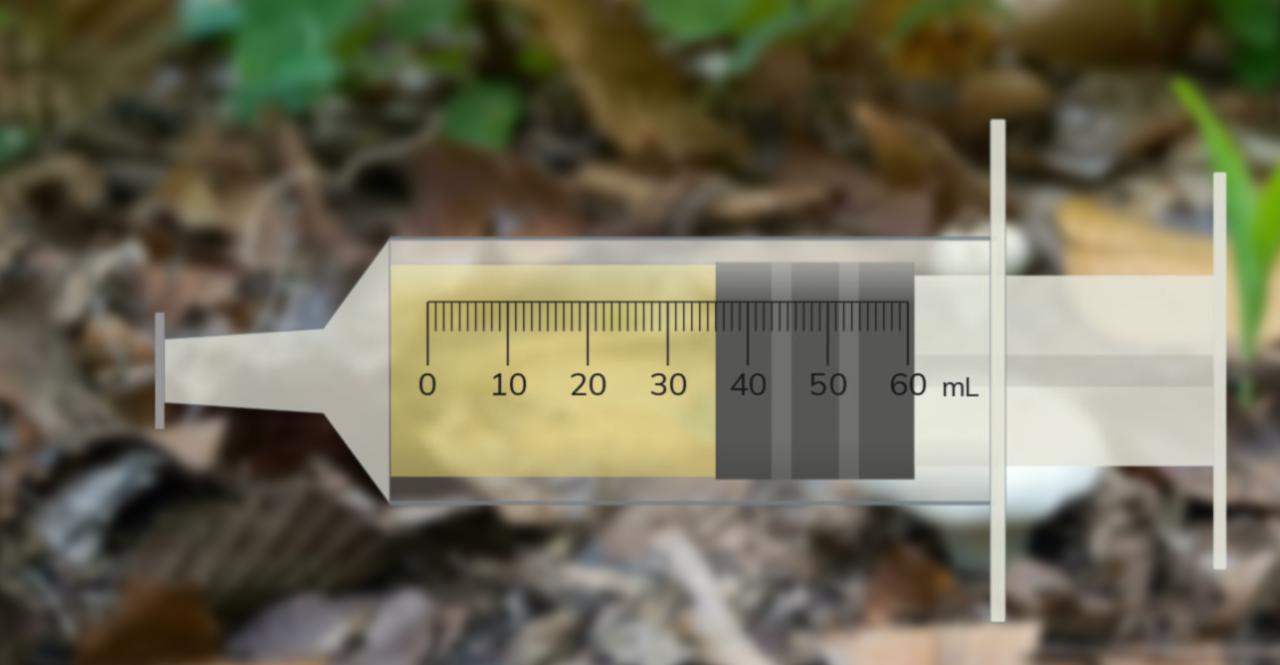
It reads 36
